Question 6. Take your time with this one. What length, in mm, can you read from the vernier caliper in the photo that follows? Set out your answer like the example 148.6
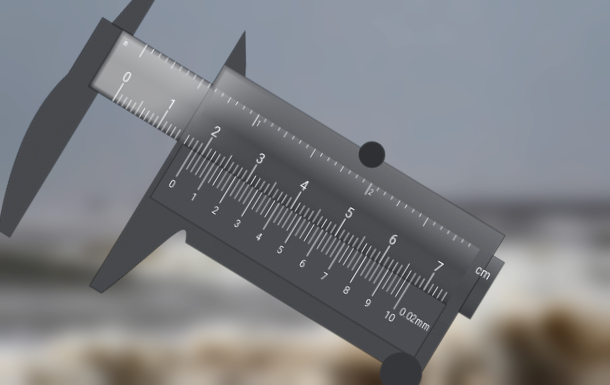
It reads 18.0
